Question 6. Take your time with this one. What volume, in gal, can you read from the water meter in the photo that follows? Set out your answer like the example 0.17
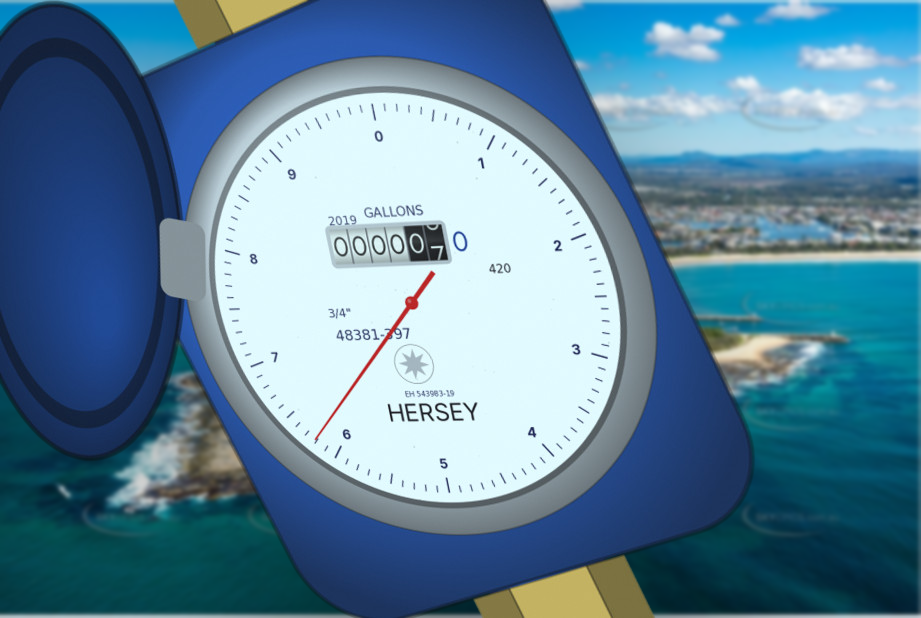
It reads 66.2
